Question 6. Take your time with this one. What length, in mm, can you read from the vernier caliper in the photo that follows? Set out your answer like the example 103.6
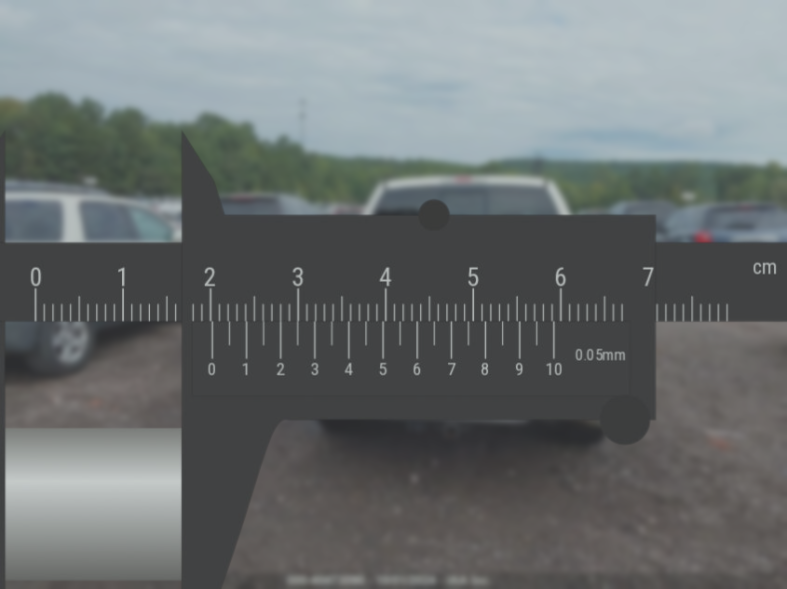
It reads 20.2
